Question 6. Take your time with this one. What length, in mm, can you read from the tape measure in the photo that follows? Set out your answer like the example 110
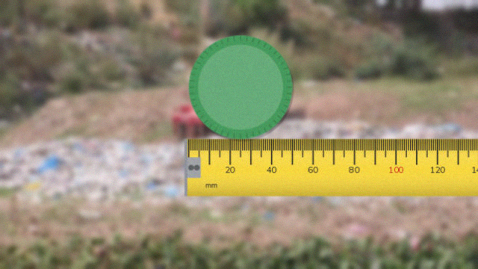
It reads 50
